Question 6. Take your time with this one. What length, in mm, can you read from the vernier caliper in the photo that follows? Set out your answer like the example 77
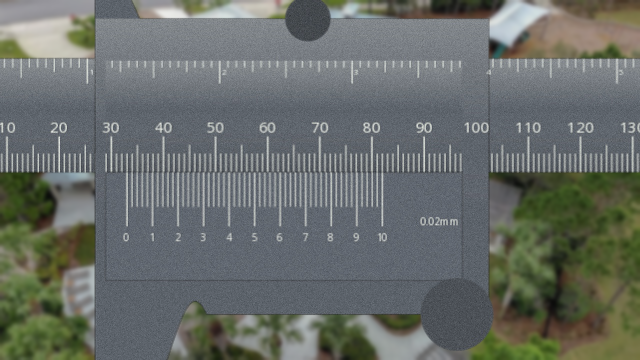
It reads 33.0
